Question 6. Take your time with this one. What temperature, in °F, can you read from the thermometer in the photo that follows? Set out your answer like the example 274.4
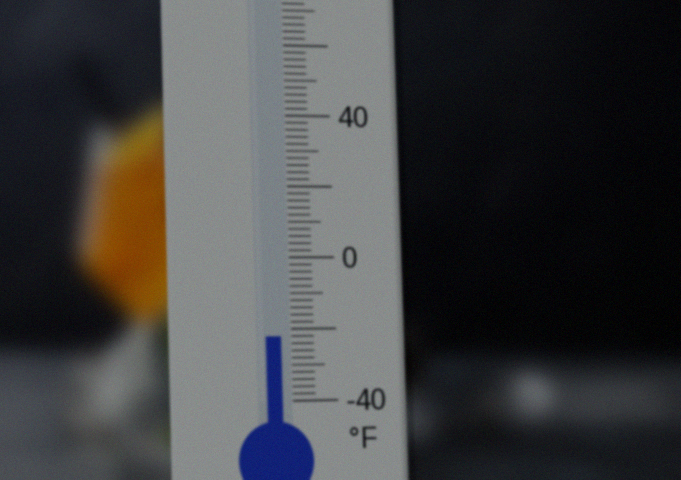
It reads -22
